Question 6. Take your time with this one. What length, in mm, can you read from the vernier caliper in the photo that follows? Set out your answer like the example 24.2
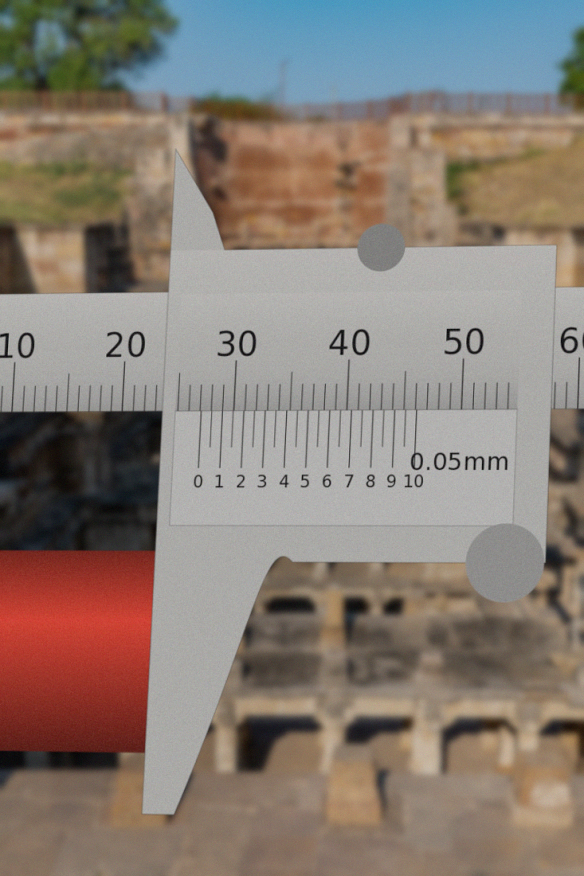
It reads 27.1
